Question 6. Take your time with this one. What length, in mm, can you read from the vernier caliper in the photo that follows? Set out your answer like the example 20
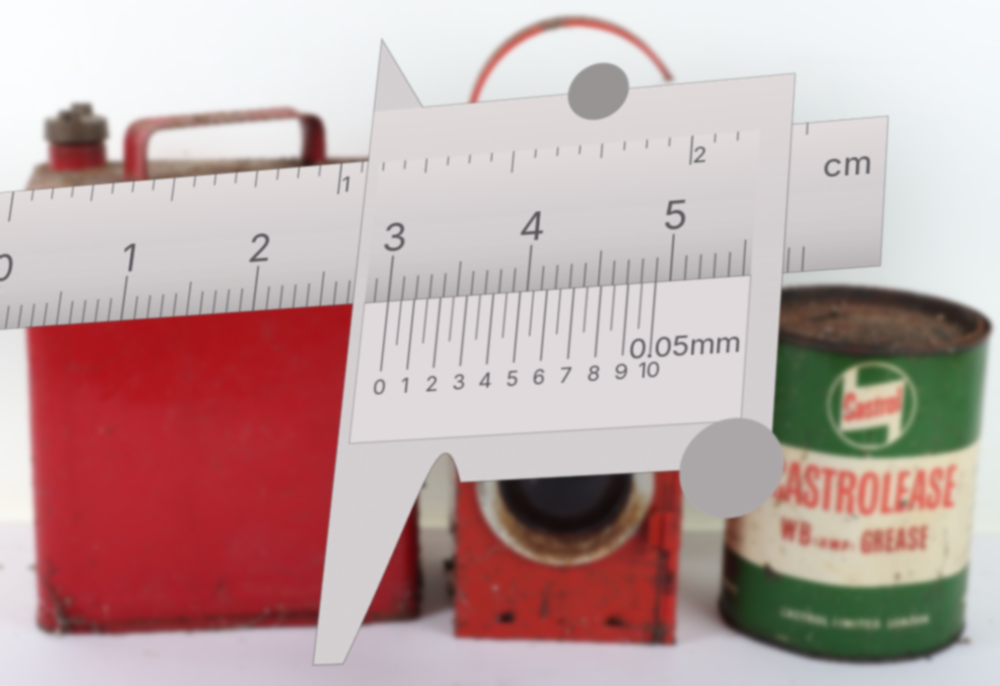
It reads 30.0
